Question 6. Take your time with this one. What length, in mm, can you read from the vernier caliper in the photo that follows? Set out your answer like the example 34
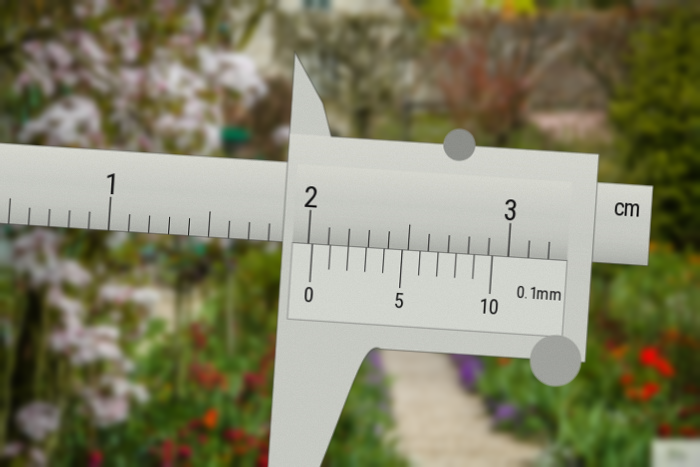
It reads 20.2
